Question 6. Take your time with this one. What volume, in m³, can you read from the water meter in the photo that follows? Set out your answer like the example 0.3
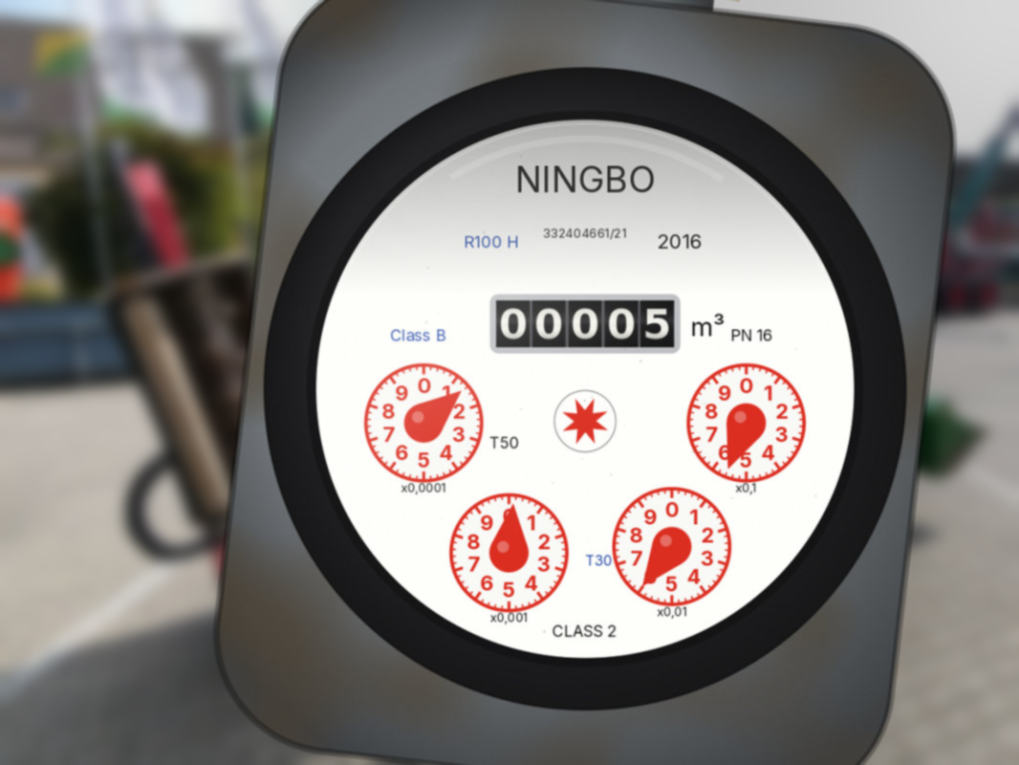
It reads 5.5601
